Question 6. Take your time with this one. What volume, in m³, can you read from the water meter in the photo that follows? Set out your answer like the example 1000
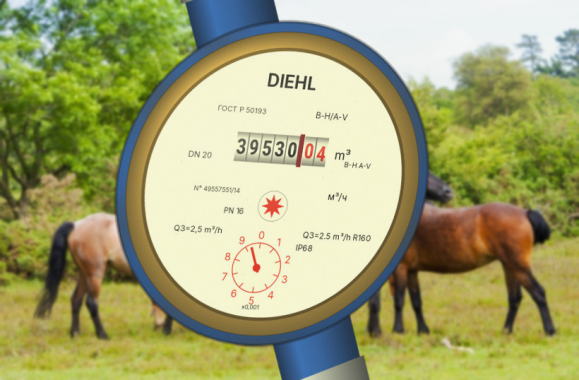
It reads 39530.039
